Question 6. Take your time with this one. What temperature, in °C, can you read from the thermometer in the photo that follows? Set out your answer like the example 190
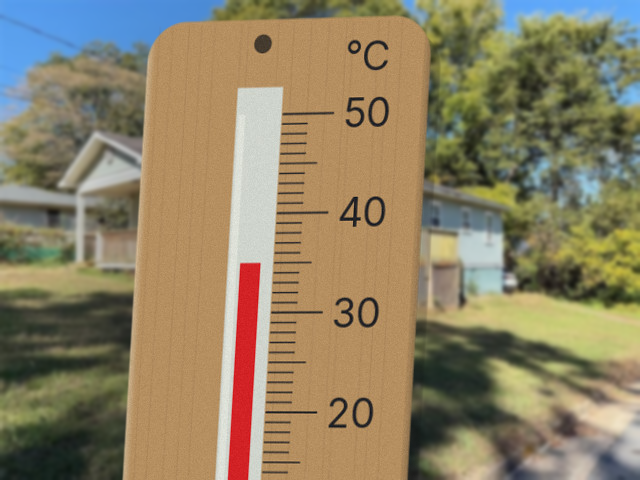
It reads 35
